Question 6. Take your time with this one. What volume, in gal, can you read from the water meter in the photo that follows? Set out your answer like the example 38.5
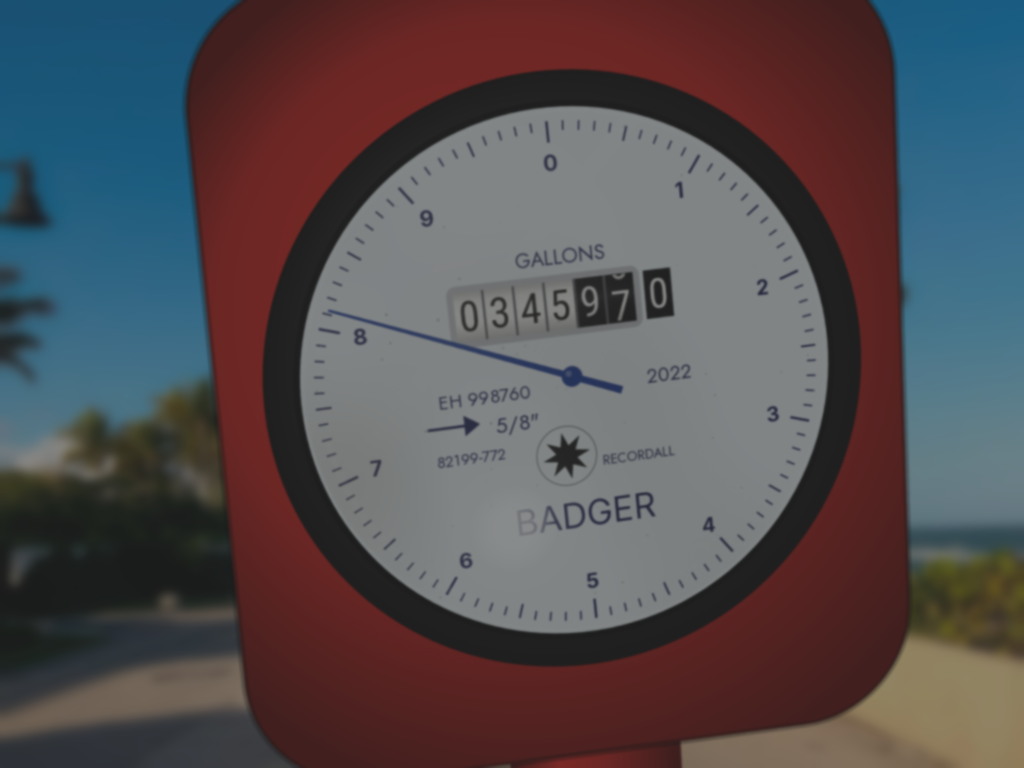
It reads 345968.1
